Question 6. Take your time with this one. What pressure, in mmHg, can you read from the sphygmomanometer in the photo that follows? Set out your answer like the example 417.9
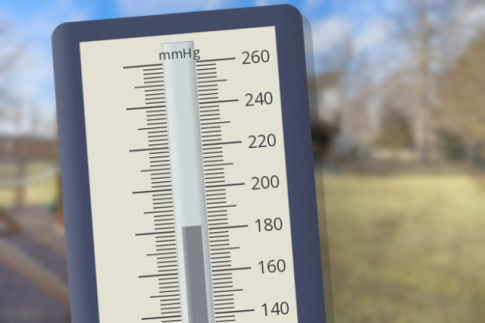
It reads 182
